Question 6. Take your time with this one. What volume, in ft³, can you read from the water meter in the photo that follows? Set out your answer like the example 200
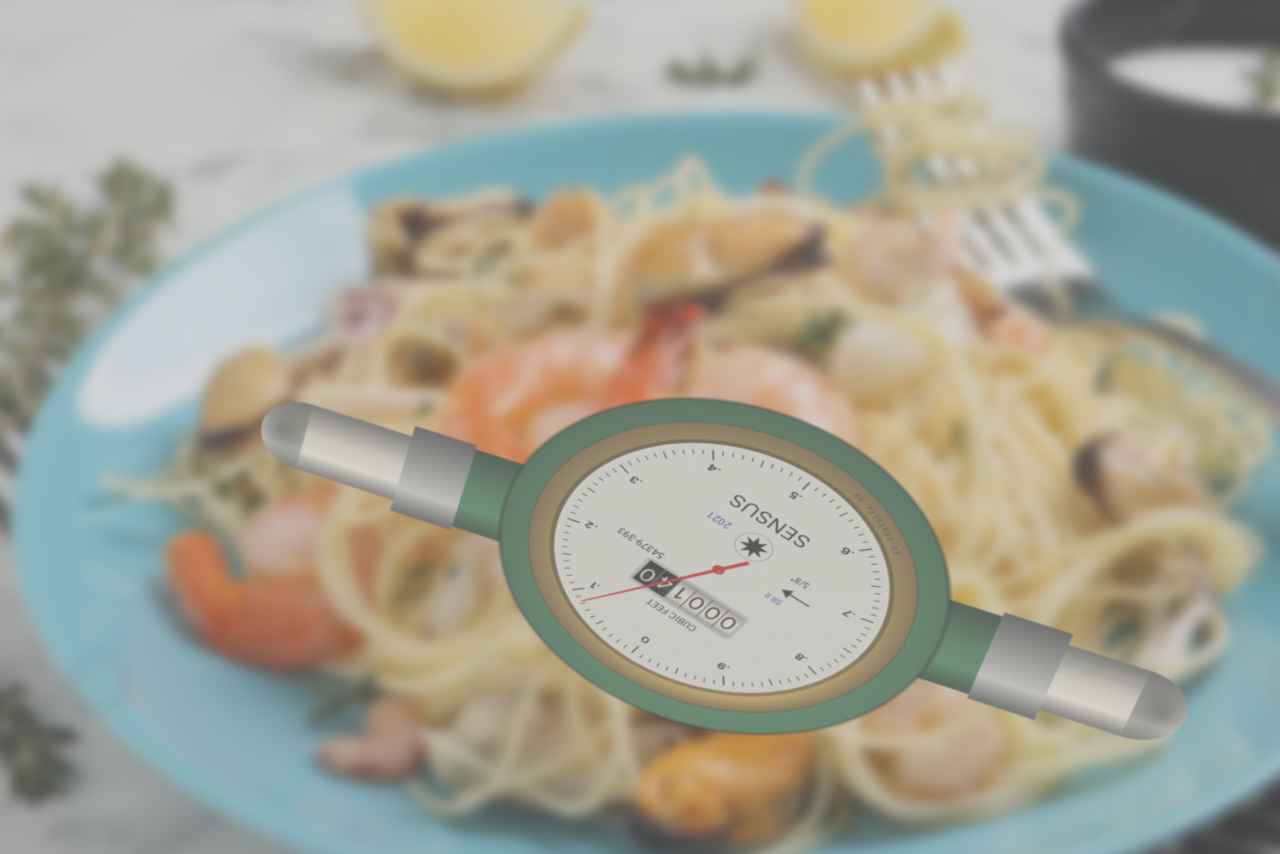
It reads 140.08
